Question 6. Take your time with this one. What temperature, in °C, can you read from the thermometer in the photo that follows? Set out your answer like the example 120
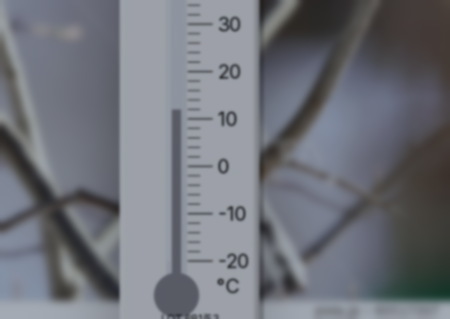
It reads 12
